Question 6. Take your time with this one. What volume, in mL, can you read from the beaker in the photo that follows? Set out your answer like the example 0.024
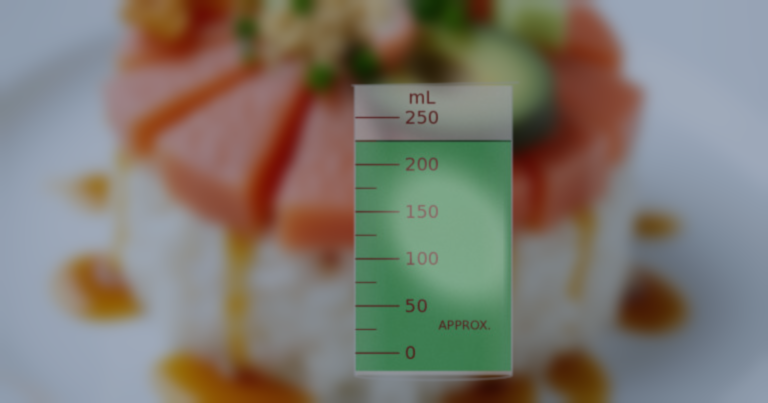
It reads 225
